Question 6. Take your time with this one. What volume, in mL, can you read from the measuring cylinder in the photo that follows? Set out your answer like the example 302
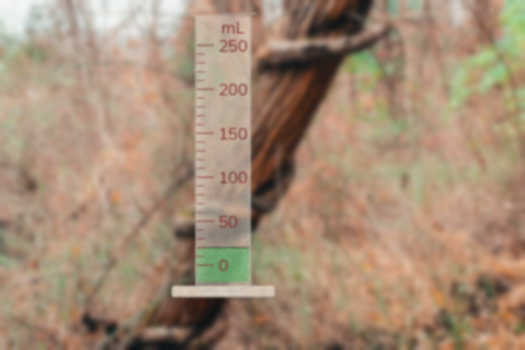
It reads 20
